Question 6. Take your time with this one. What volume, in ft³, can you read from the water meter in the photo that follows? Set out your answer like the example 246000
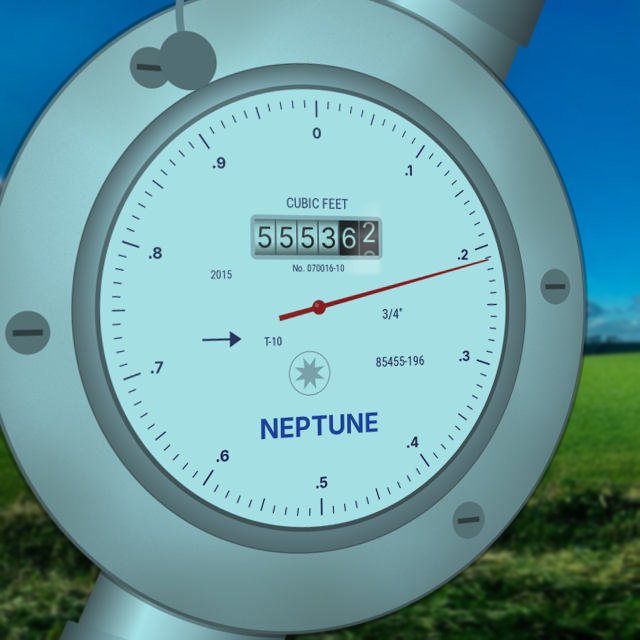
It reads 555362.21
